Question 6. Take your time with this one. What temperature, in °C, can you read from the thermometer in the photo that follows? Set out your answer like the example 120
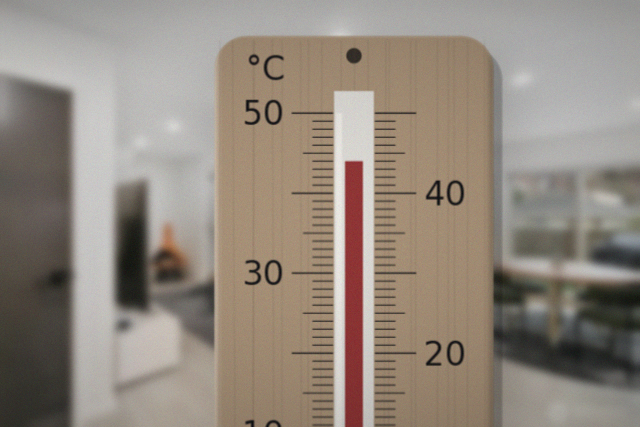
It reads 44
